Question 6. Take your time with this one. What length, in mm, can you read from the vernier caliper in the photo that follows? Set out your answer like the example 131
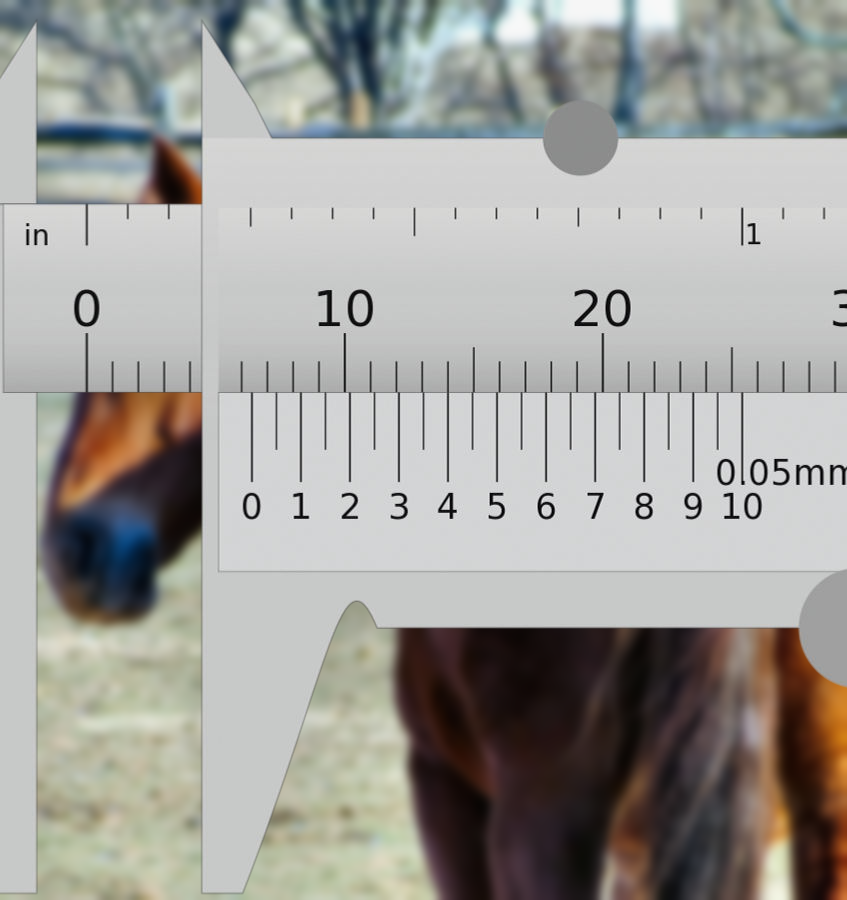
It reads 6.40
